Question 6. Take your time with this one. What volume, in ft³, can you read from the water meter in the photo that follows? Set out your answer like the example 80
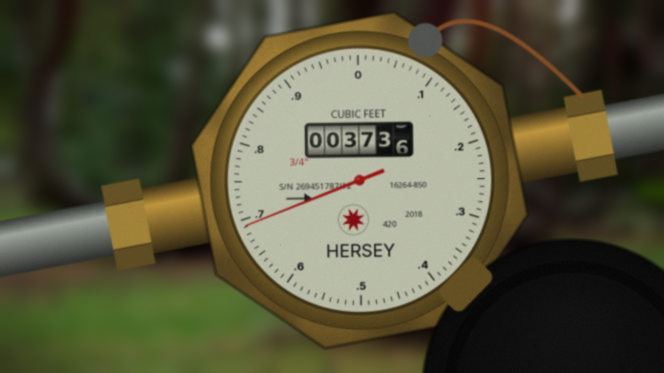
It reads 3735.69
